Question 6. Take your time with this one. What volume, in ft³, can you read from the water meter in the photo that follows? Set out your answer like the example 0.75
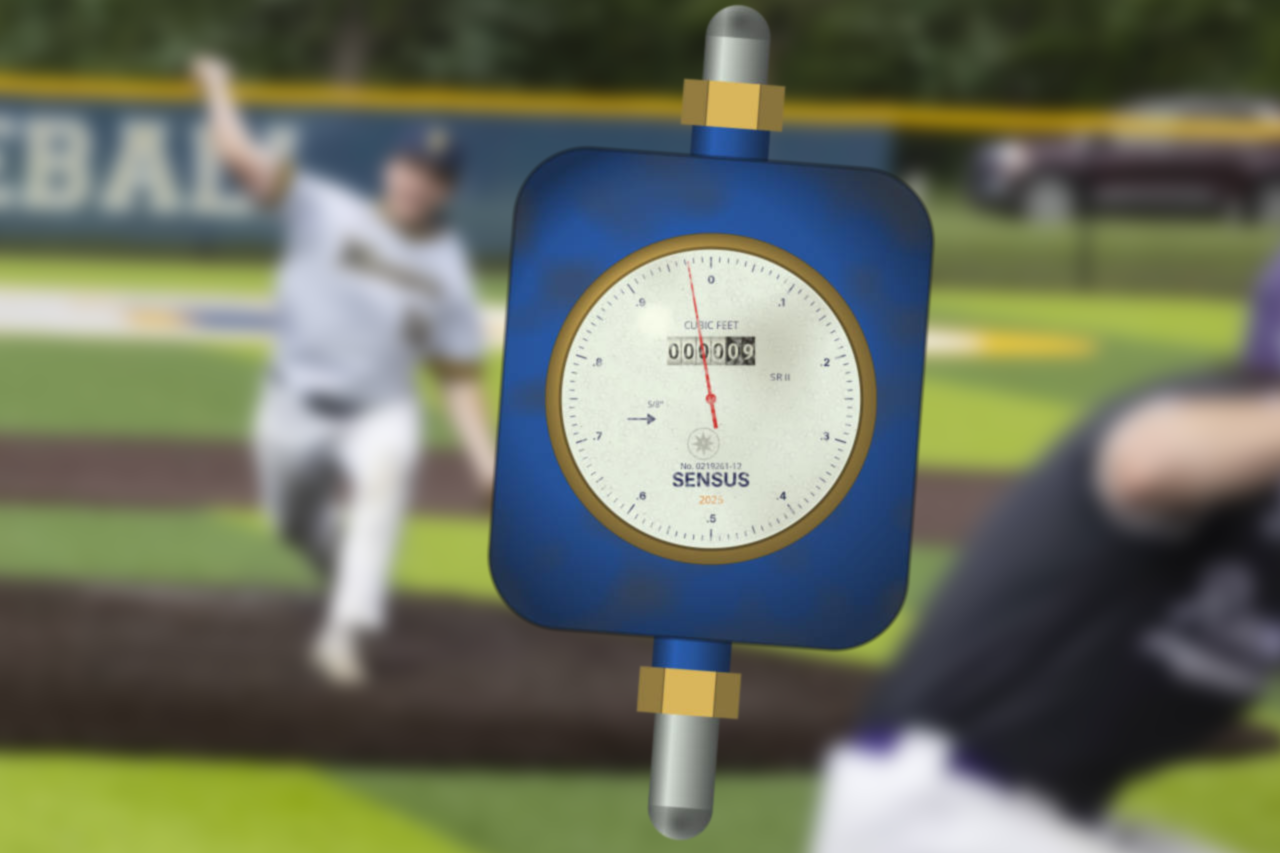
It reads 8.97
